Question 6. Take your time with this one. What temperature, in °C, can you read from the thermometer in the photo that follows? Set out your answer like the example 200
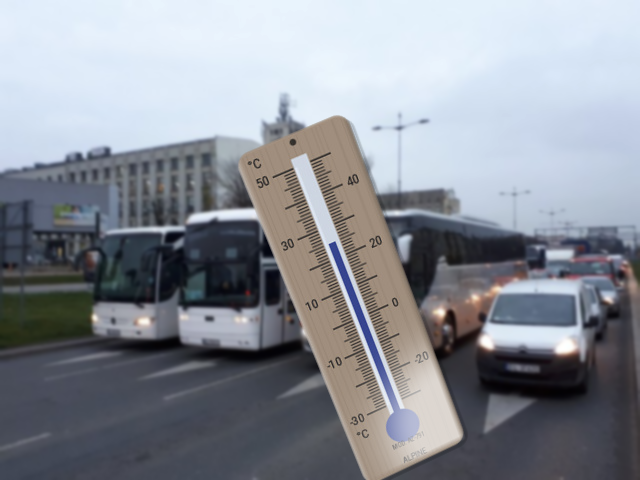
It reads 25
